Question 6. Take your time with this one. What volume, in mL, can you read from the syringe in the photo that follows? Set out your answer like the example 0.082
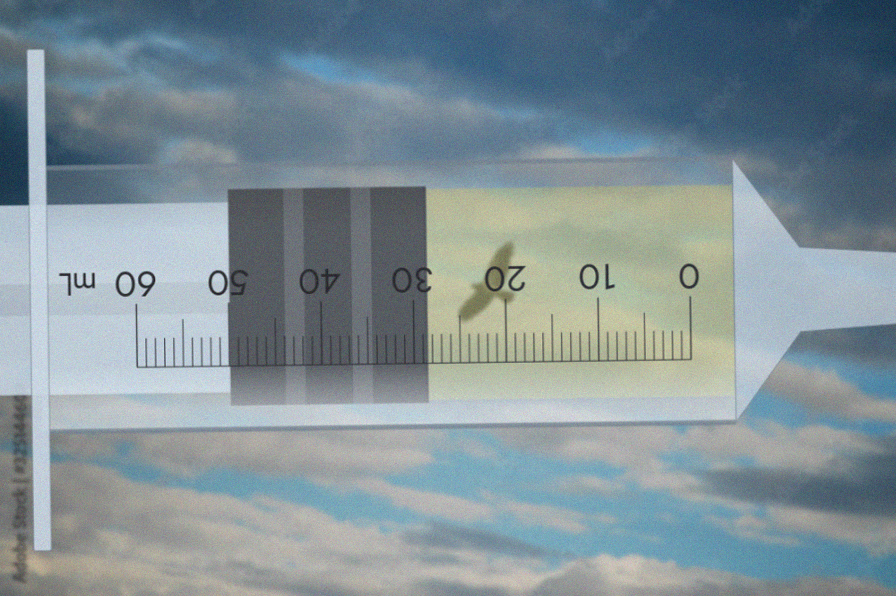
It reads 28.5
